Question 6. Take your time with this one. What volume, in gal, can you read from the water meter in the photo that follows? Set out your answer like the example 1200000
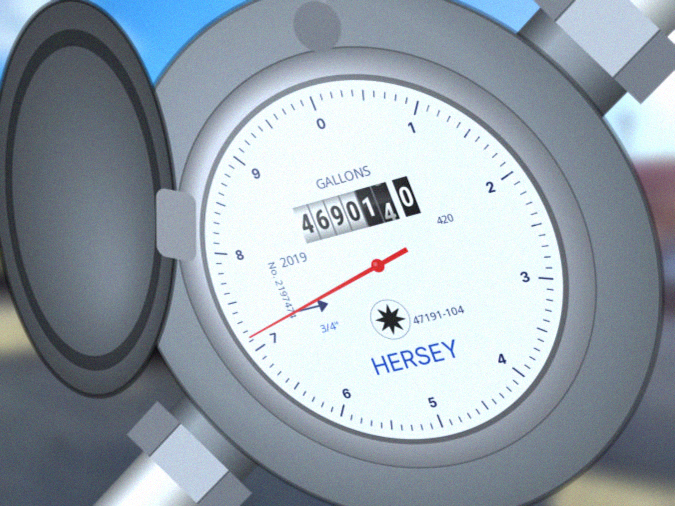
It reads 4690137.1
